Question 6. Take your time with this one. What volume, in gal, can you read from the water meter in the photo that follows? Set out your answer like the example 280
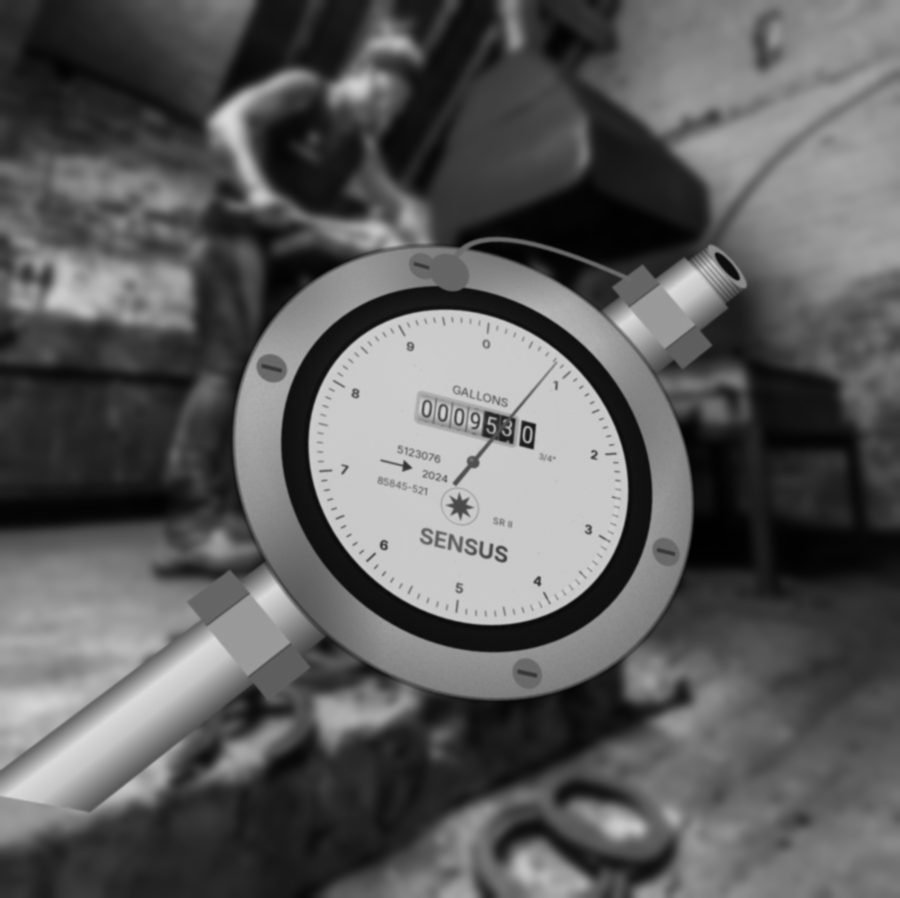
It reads 9530.8
